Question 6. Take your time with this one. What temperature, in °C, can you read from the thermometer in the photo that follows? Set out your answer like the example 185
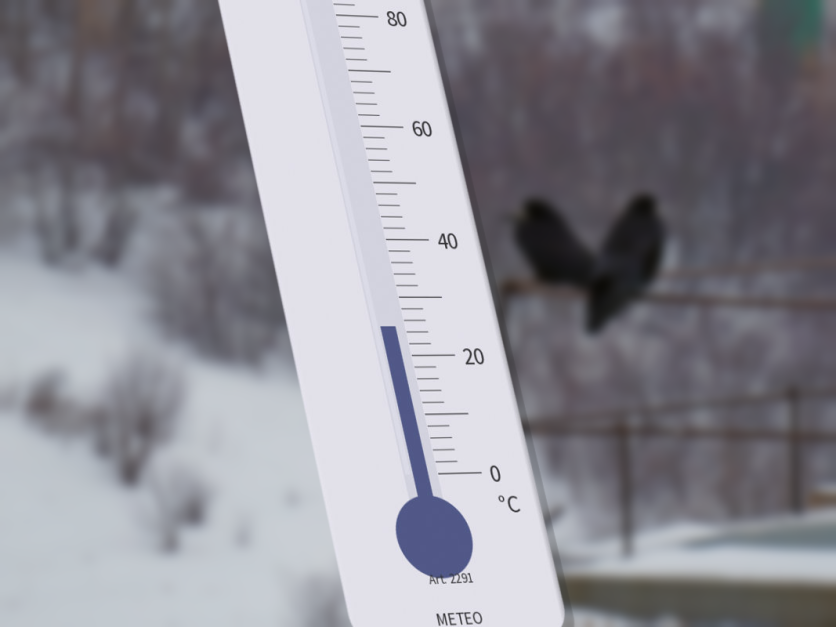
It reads 25
